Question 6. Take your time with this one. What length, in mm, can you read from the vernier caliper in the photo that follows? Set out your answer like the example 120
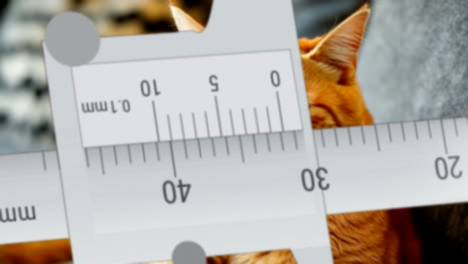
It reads 31.8
